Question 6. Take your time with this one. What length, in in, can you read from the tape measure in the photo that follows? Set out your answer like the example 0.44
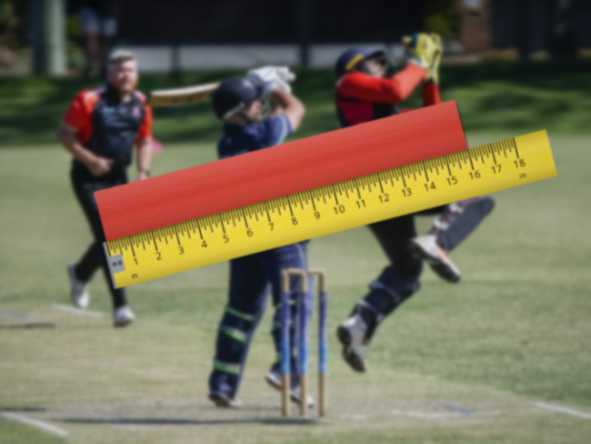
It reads 16
